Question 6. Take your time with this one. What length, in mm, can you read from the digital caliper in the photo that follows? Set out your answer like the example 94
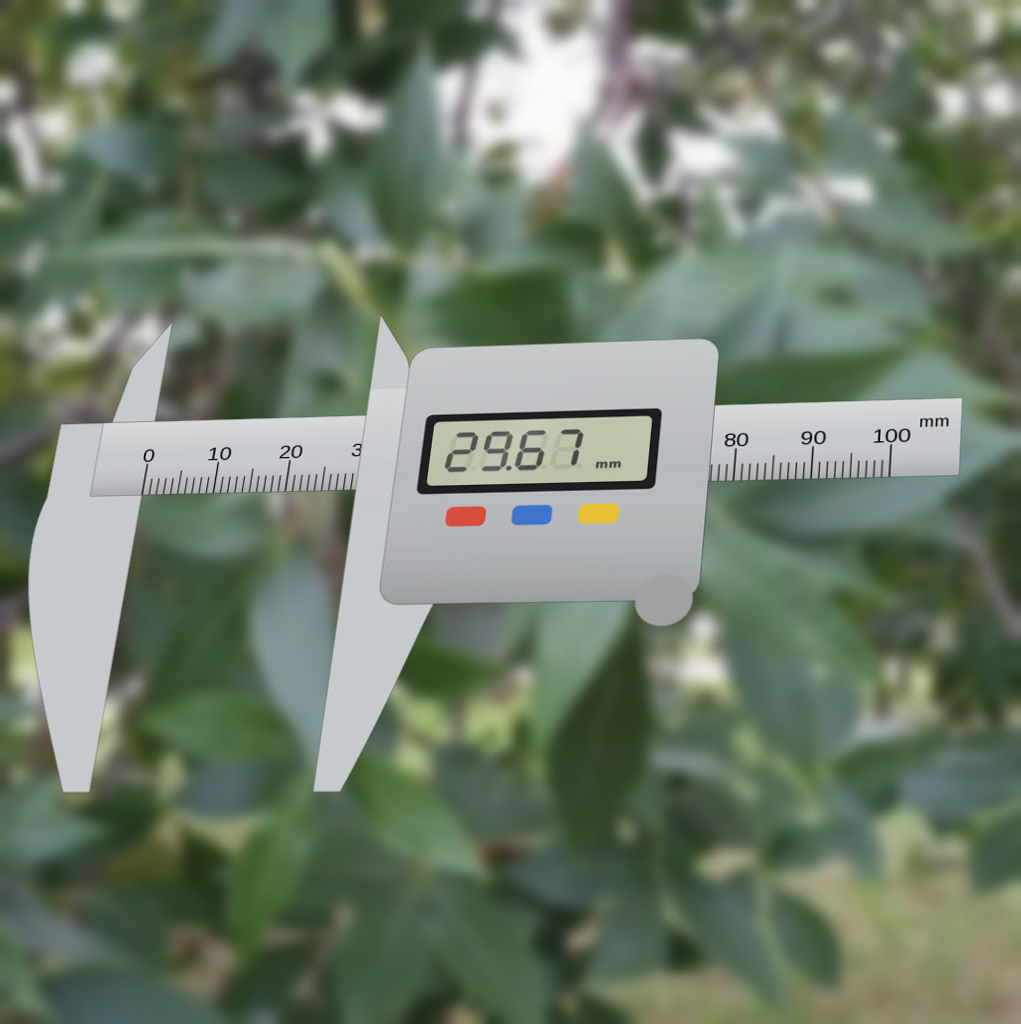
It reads 29.67
